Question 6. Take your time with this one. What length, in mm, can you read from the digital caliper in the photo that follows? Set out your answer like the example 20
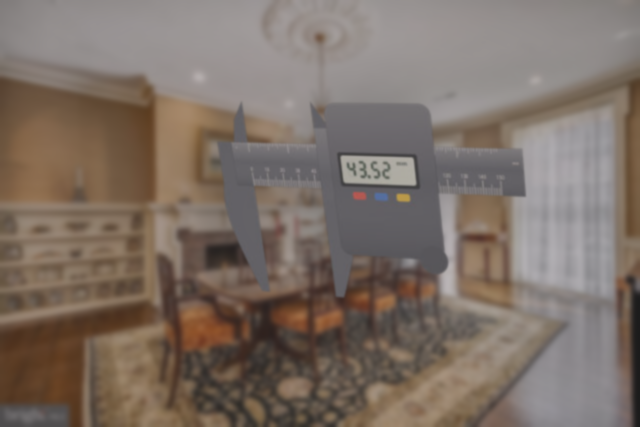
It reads 43.52
